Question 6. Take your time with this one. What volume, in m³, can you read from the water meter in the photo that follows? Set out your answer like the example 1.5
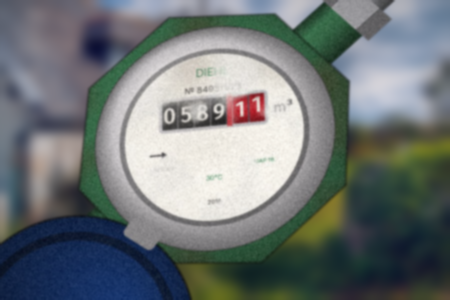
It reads 589.11
